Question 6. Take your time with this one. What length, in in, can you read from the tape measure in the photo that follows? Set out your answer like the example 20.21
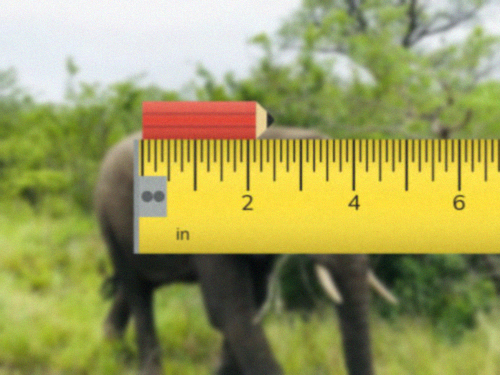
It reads 2.5
